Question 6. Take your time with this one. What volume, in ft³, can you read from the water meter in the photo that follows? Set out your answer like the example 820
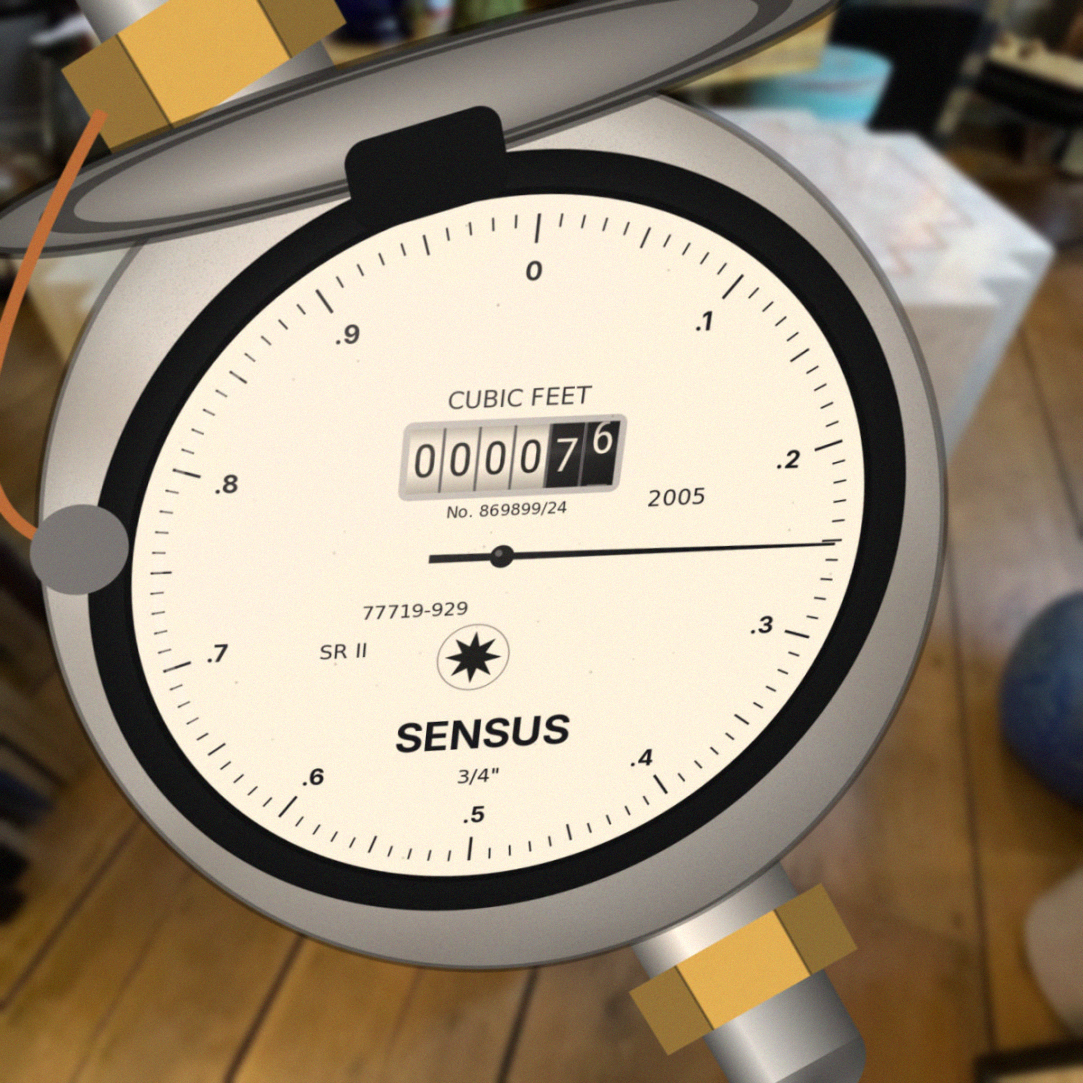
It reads 76.25
